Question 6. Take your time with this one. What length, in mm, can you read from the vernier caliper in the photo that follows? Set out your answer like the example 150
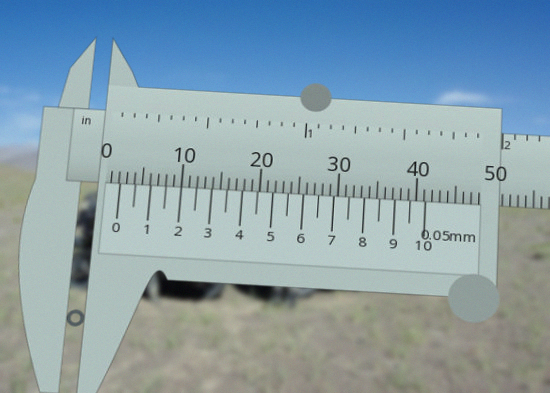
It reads 2.2
